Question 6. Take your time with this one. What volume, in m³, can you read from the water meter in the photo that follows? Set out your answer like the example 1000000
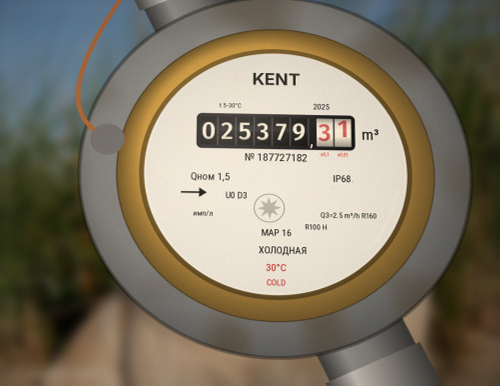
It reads 25379.31
